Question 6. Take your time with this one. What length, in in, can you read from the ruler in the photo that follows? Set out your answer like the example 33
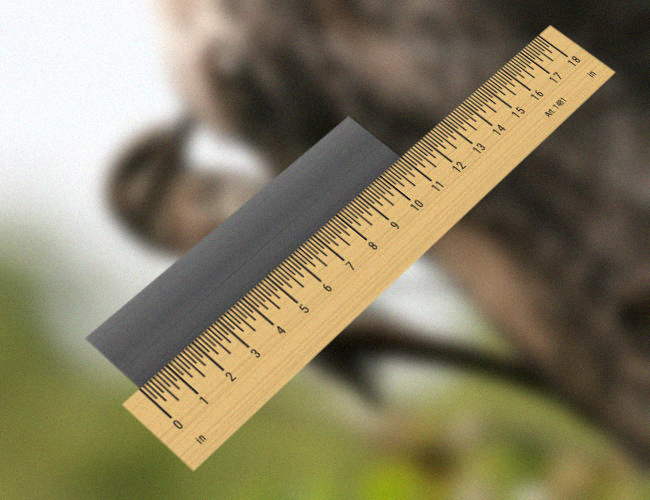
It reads 11
